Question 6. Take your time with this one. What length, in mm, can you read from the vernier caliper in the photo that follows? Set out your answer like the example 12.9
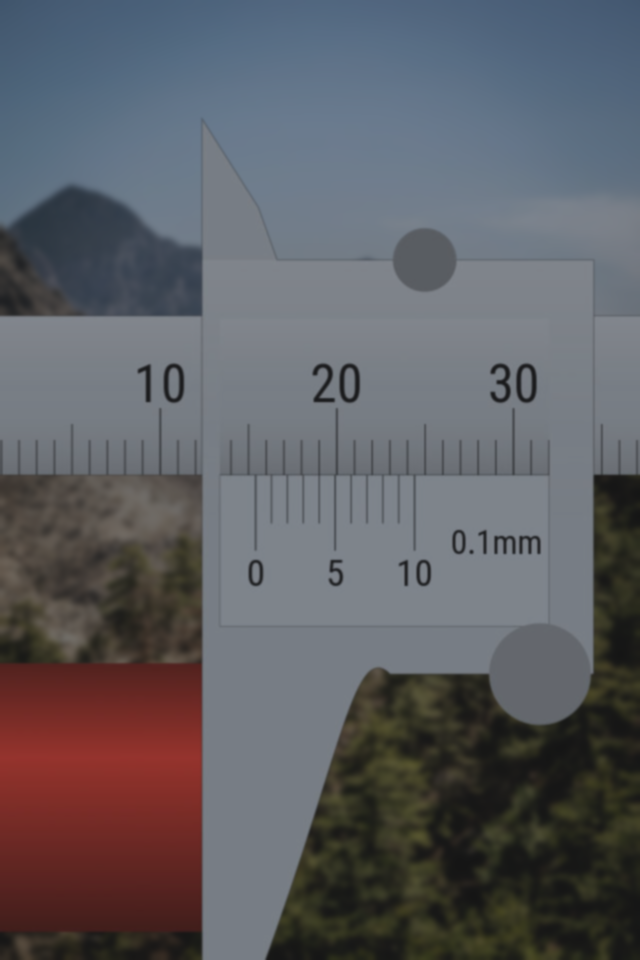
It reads 15.4
